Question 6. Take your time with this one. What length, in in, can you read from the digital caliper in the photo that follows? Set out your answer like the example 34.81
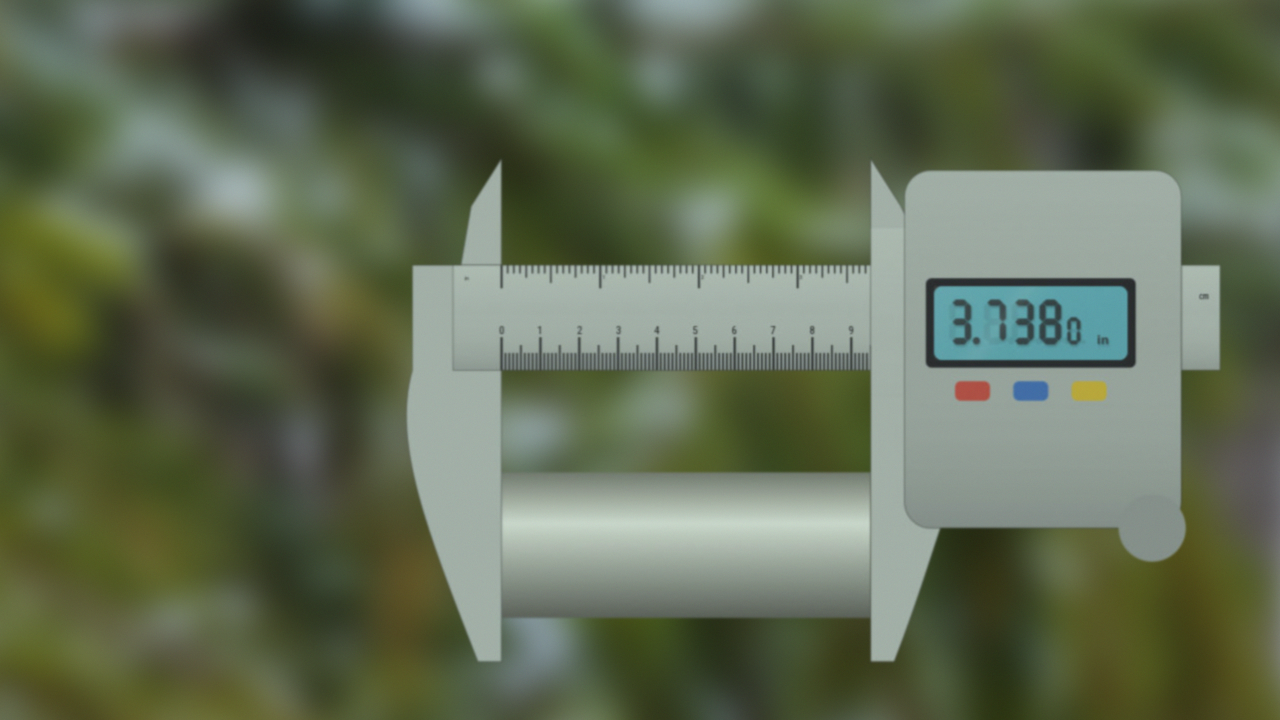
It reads 3.7380
